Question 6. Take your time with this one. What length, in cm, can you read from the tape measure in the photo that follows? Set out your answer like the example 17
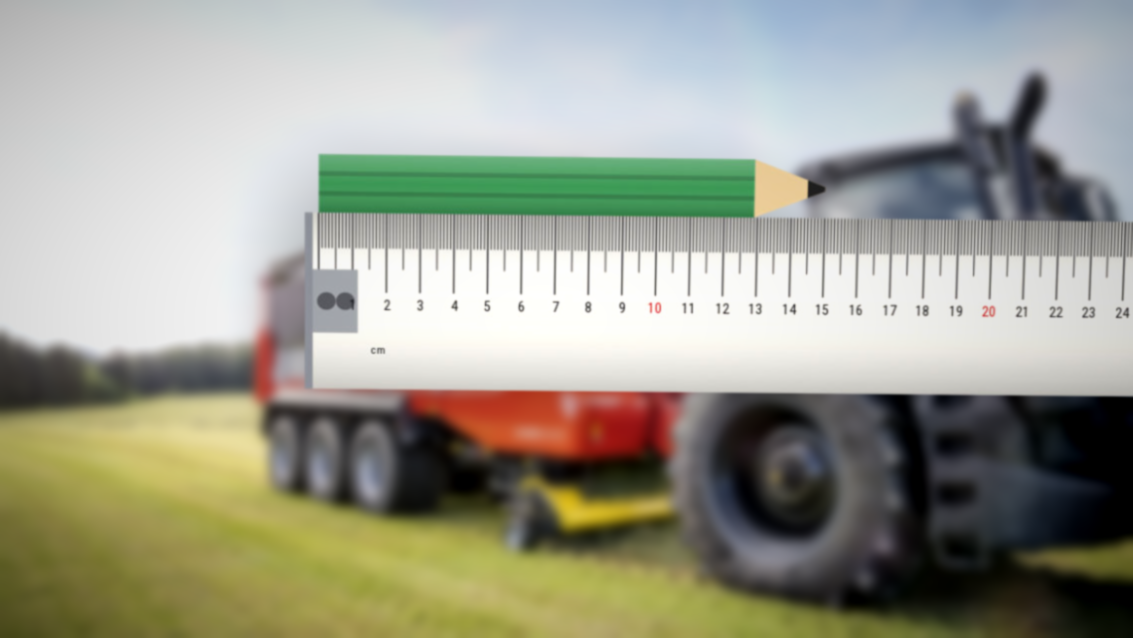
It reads 15
